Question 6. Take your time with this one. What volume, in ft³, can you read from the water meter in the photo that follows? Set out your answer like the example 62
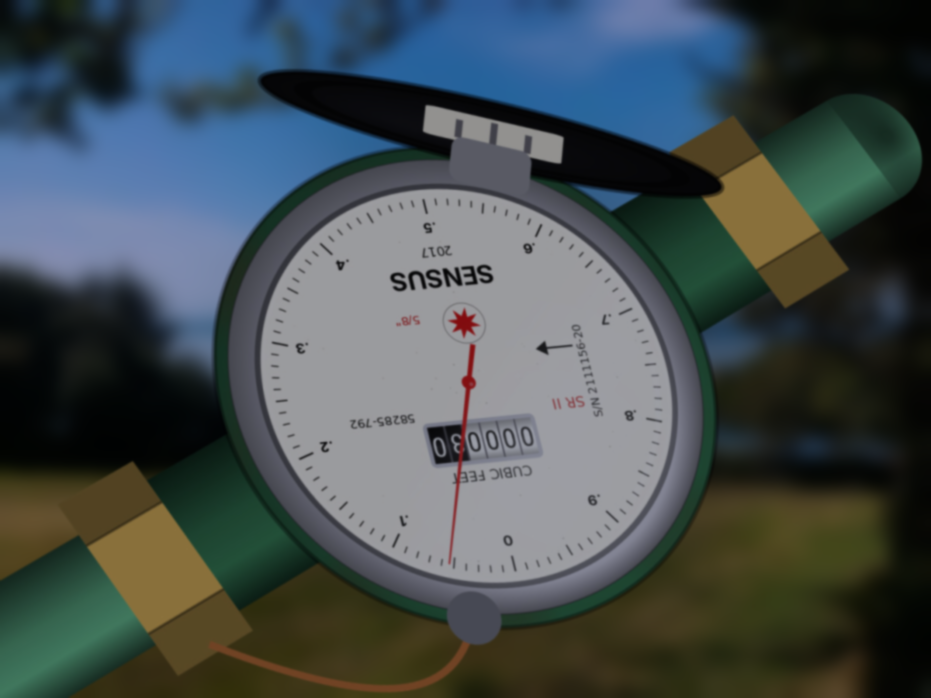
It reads 30.05
